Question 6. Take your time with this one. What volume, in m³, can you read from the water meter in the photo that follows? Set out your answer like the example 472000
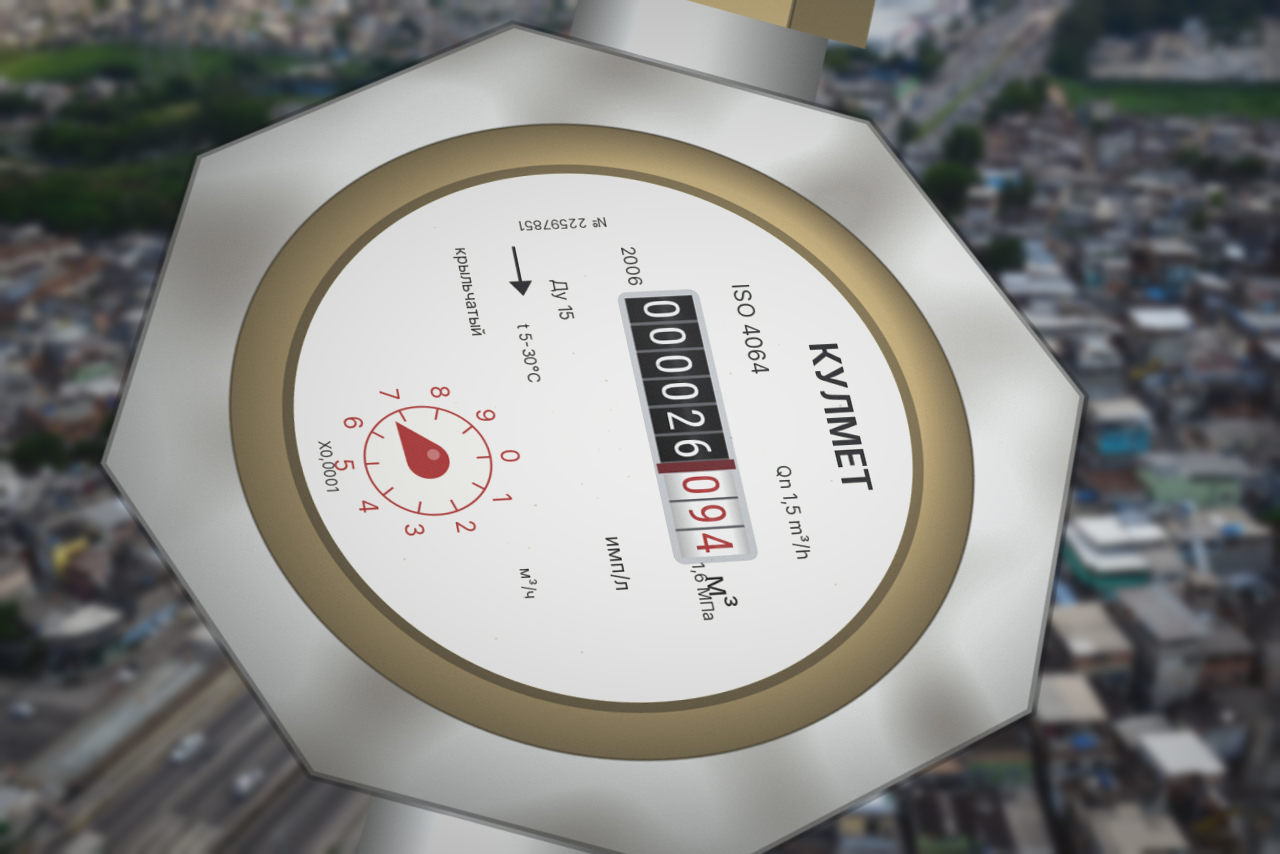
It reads 26.0946
